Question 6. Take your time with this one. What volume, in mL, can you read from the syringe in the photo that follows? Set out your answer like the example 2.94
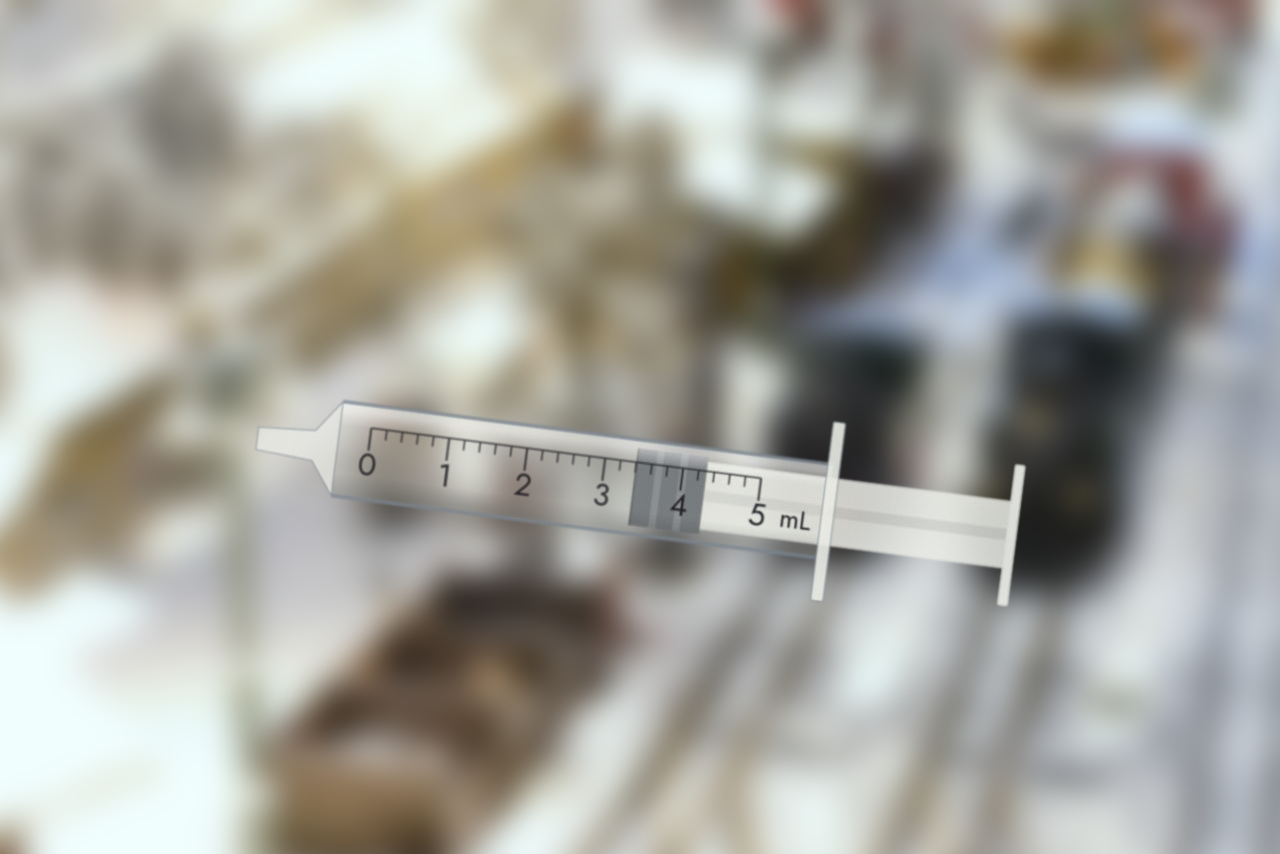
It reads 3.4
